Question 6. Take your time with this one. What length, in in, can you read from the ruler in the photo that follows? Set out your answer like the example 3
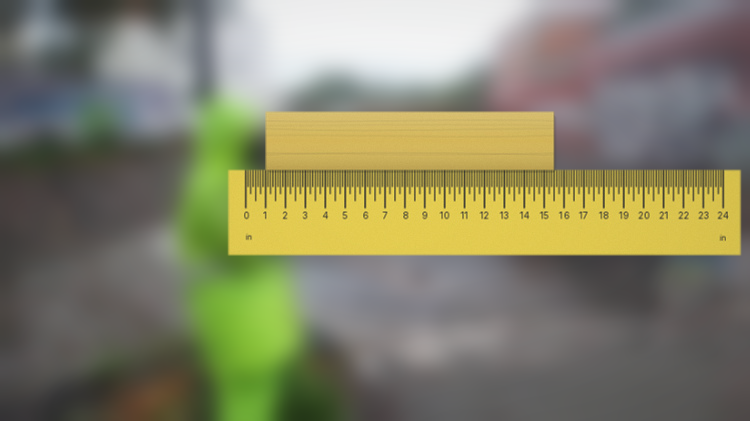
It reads 14.5
